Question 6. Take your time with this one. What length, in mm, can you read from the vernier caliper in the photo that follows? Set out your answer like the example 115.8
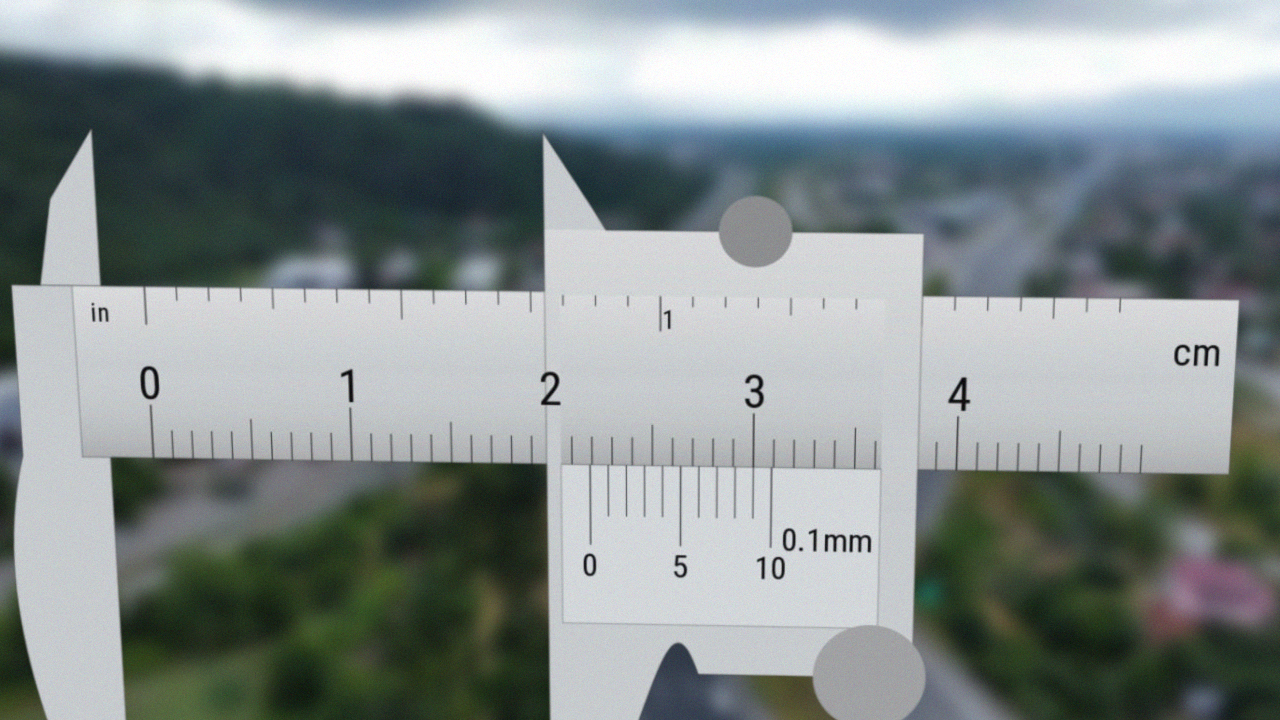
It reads 21.9
